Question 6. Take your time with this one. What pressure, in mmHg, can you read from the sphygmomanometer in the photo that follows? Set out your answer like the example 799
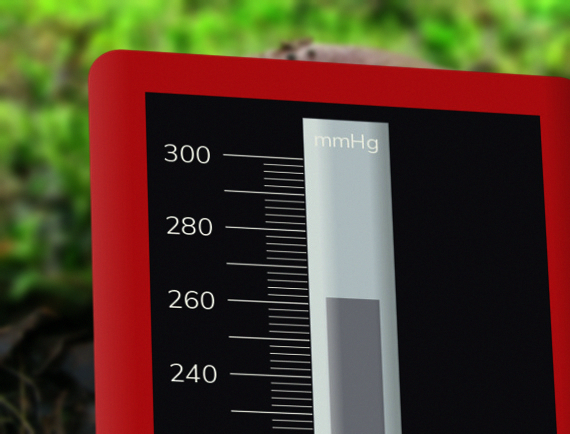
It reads 262
